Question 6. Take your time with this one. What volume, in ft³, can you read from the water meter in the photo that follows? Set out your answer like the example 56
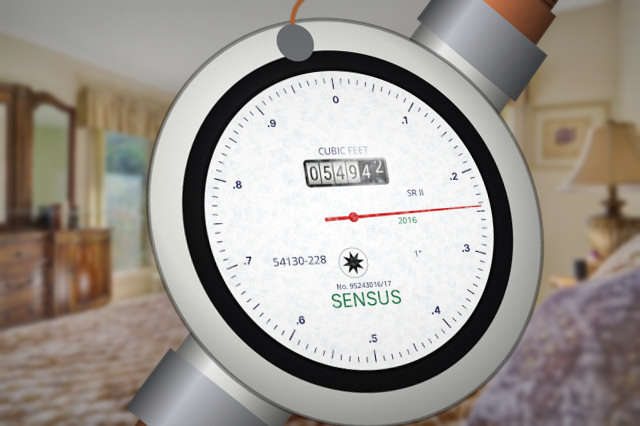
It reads 54942.24
